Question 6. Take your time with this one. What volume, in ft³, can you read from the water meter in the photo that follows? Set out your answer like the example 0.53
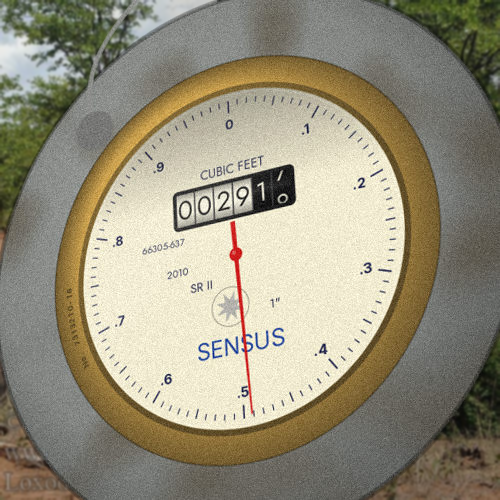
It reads 2917.49
